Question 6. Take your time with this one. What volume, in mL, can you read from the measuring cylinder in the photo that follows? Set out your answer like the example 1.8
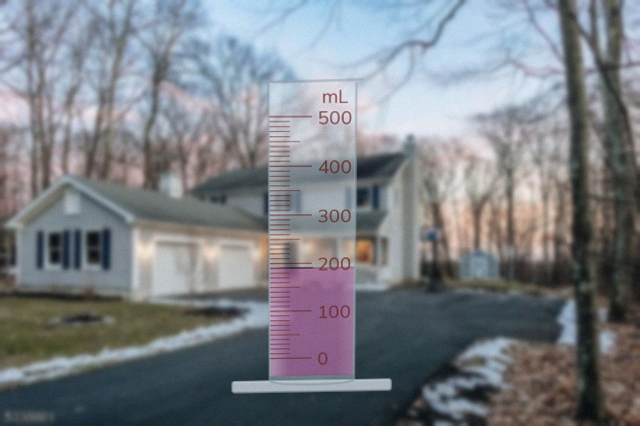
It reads 190
